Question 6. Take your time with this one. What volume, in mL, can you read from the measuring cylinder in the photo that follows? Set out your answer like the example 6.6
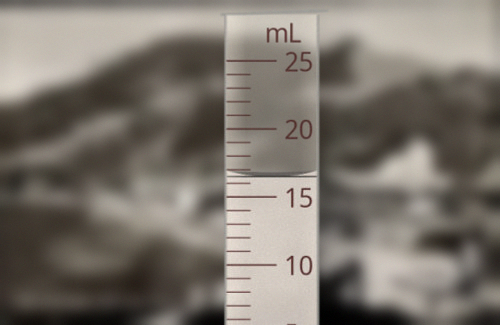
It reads 16.5
